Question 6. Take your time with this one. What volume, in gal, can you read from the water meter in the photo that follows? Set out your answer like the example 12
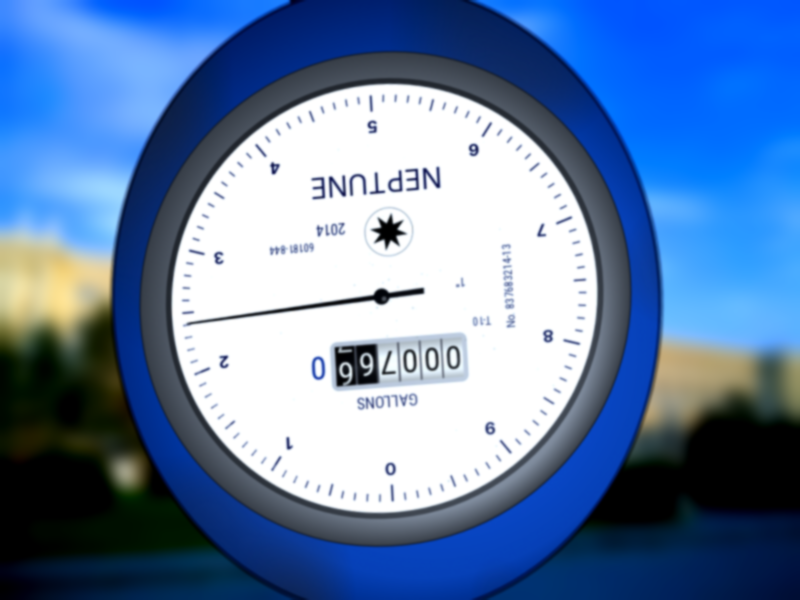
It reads 7662.4
